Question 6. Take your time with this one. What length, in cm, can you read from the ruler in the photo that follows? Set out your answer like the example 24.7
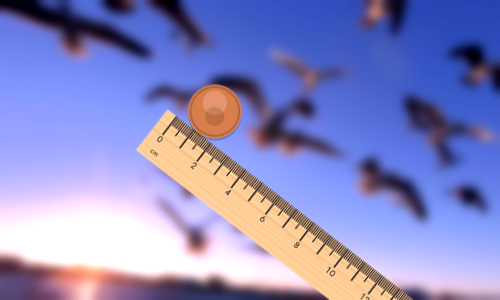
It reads 2.5
